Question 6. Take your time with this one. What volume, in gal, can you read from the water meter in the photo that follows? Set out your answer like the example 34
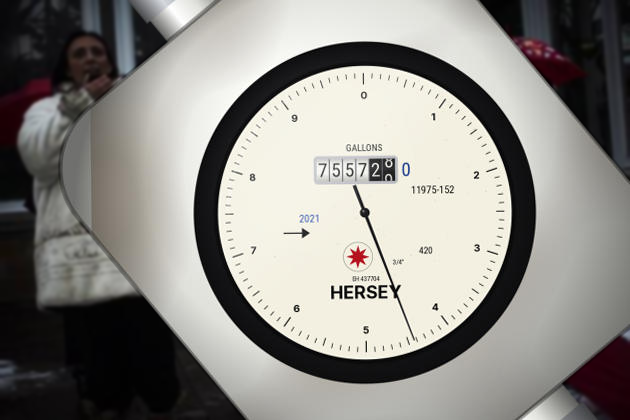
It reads 7557284.4
